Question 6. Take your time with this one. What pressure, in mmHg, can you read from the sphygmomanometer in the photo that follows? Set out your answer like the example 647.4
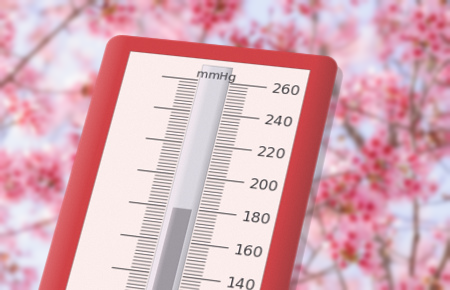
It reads 180
